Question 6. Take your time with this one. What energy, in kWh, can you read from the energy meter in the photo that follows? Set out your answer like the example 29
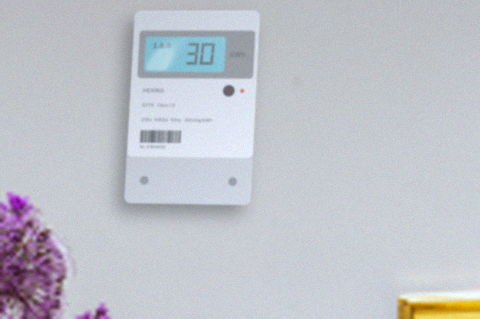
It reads 30
